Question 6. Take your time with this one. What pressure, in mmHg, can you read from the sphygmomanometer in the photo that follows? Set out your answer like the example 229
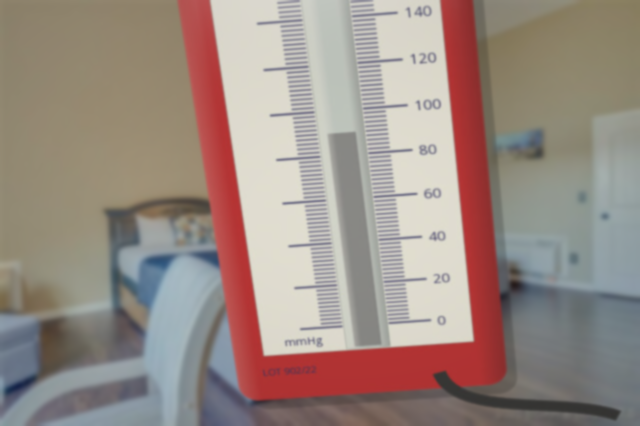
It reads 90
